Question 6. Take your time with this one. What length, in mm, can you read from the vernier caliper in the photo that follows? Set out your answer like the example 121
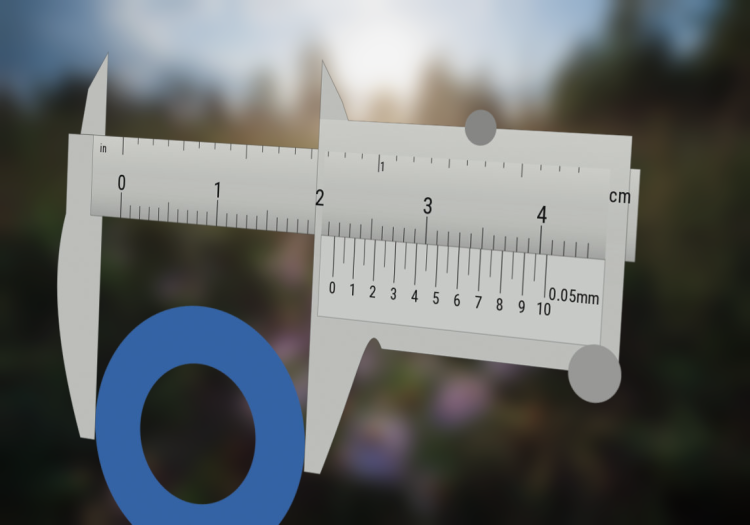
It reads 21.6
